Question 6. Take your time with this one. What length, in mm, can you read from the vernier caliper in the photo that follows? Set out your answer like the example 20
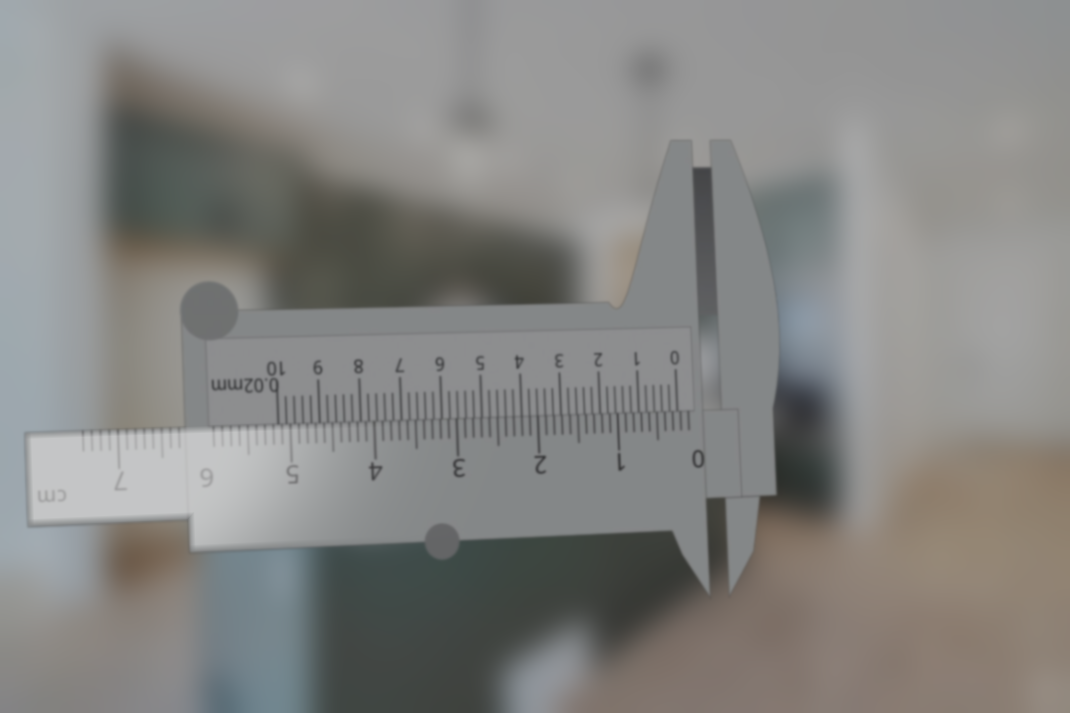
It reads 2.4
